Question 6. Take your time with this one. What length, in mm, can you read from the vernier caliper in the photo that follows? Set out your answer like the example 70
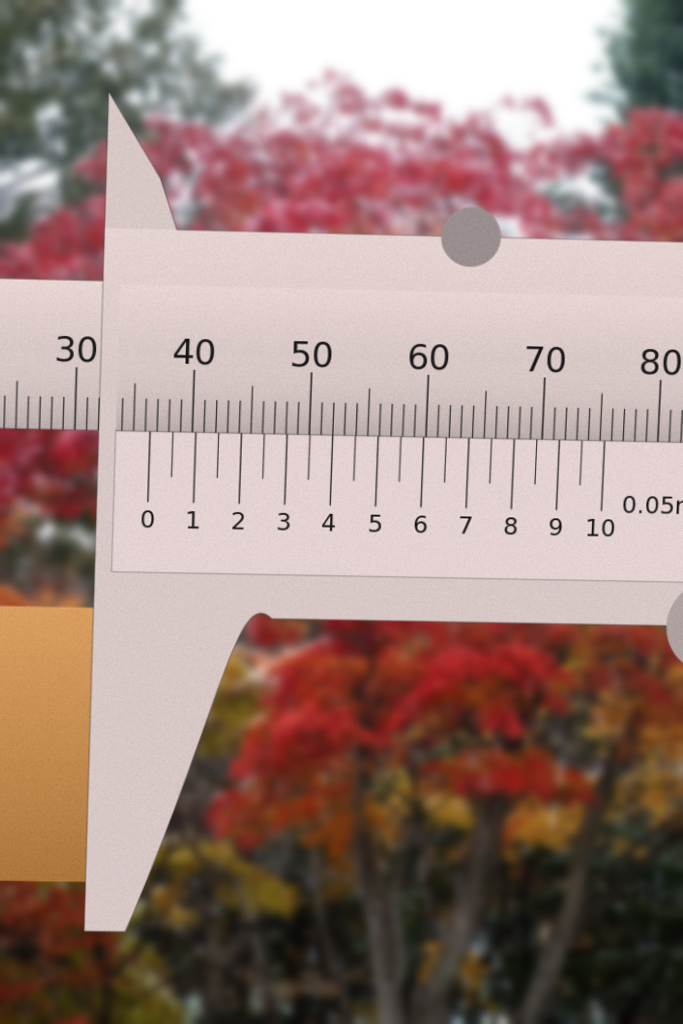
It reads 36.4
